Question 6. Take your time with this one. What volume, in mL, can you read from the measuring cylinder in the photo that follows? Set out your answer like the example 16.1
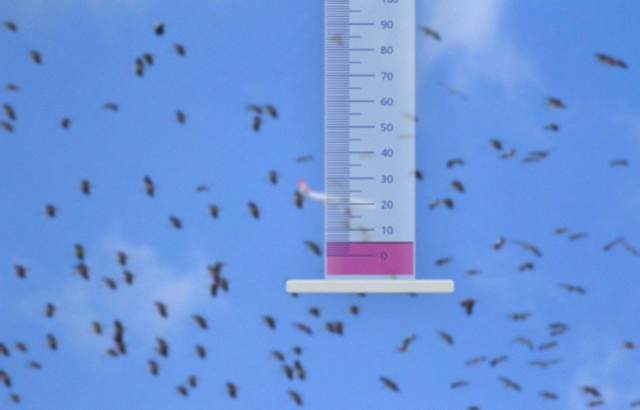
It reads 5
